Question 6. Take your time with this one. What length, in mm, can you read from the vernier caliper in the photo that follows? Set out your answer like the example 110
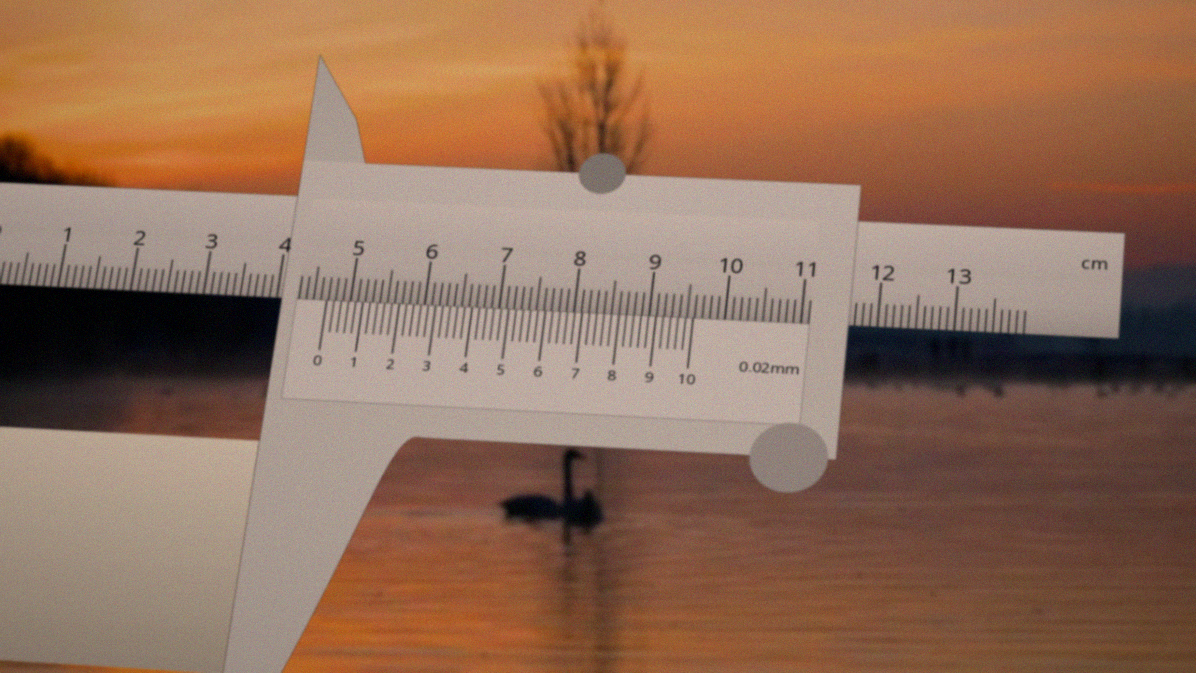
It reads 46.8
